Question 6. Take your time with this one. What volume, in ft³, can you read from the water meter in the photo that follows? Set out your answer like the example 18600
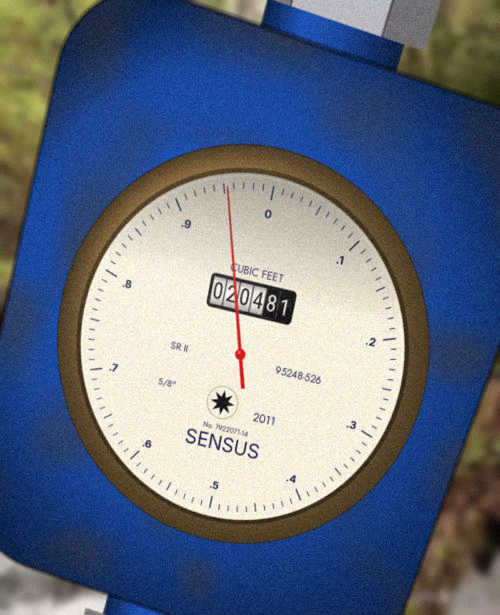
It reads 20480.95
